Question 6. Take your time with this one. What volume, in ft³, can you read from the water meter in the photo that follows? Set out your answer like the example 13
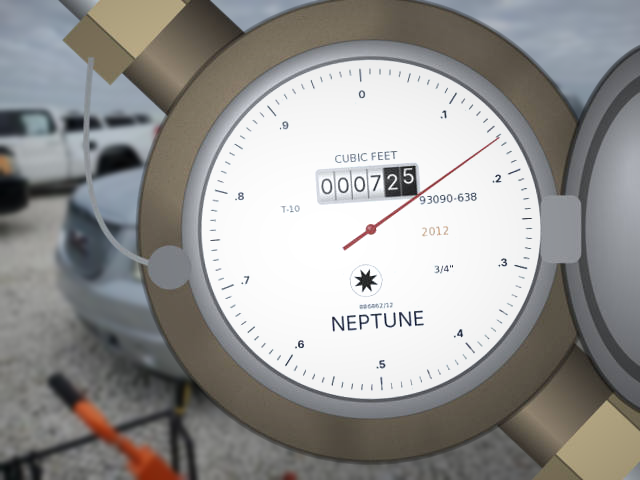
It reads 725.16
